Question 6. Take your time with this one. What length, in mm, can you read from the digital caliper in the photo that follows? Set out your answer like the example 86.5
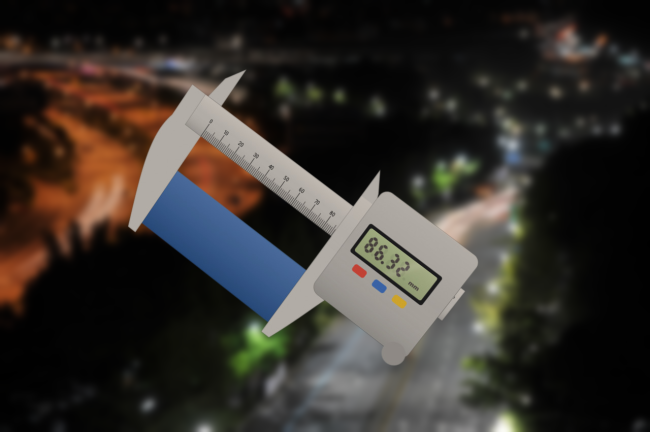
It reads 86.32
